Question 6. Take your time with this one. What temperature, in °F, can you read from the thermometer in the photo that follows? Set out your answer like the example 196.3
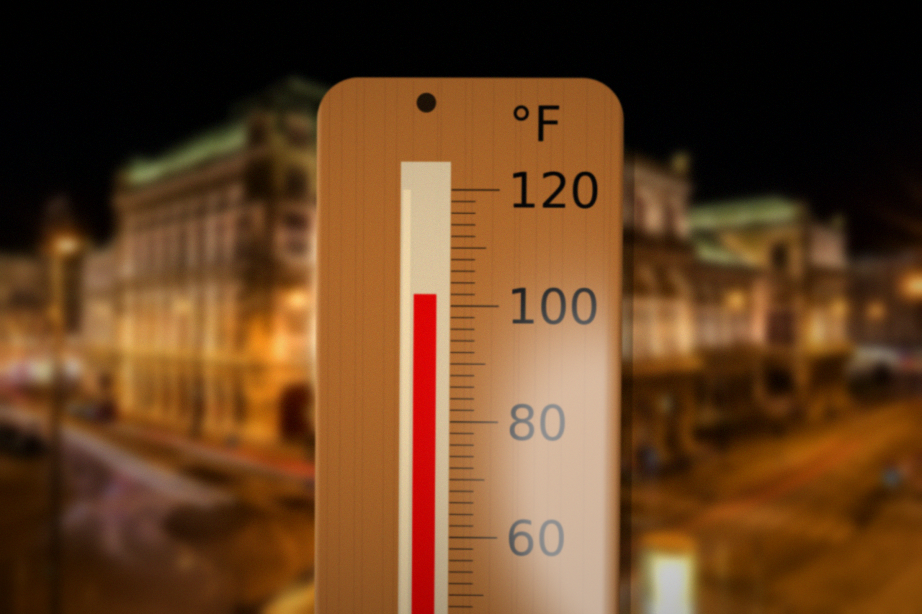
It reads 102
